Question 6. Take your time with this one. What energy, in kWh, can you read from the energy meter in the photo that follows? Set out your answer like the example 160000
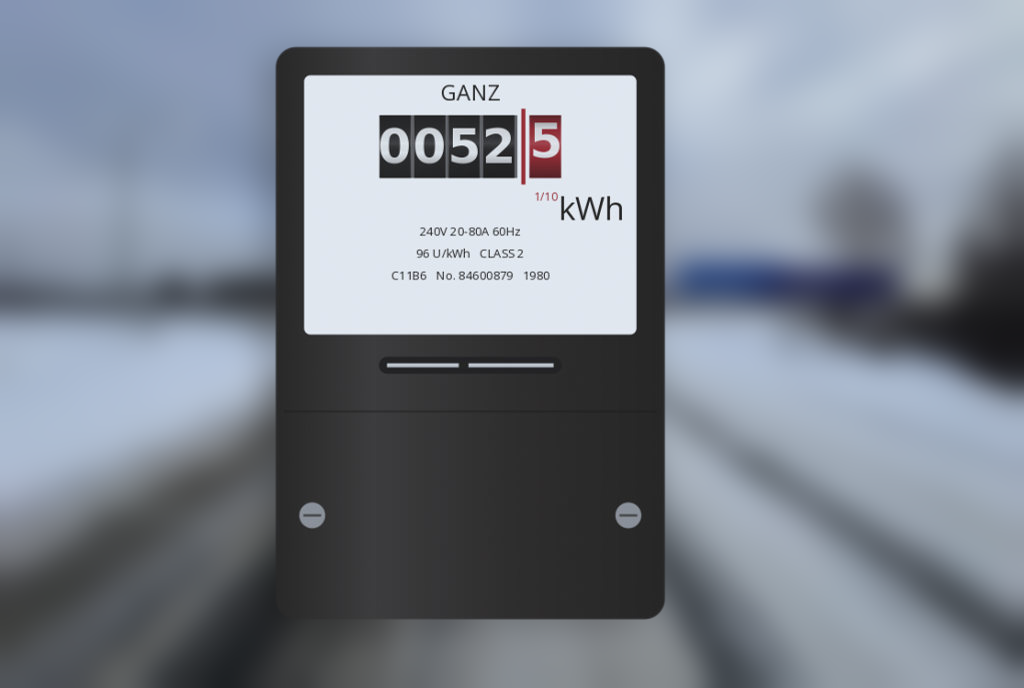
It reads 52.5
